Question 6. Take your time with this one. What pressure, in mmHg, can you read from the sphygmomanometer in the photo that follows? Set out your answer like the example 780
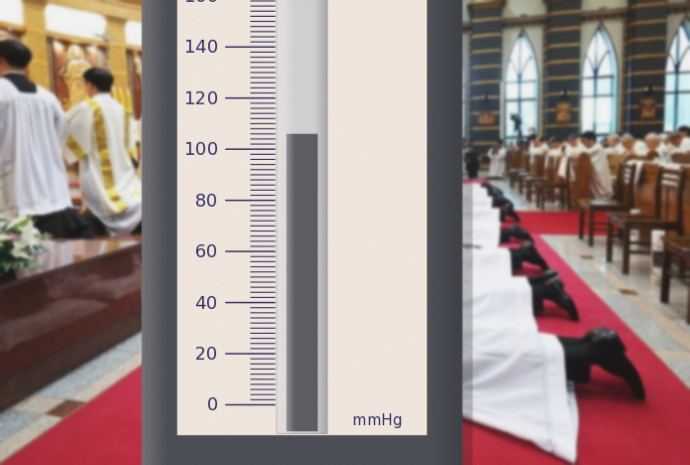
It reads 106
